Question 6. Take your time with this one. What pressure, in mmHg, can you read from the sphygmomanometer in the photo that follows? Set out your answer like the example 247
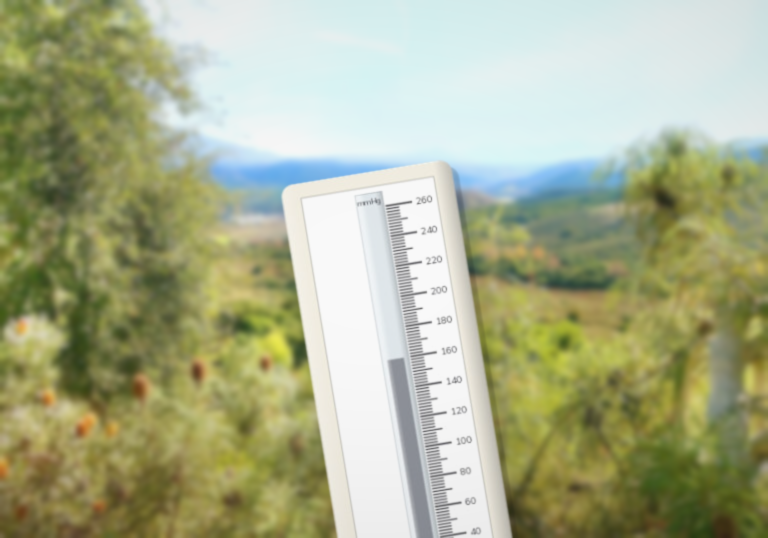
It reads 160
